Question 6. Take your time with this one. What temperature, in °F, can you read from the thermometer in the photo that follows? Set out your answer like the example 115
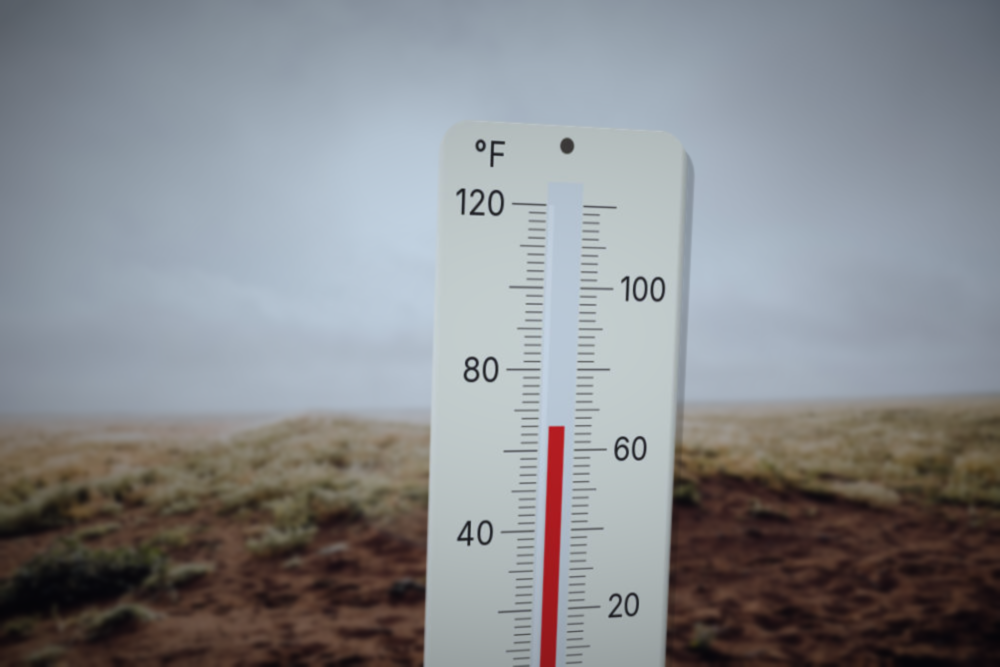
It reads 66
